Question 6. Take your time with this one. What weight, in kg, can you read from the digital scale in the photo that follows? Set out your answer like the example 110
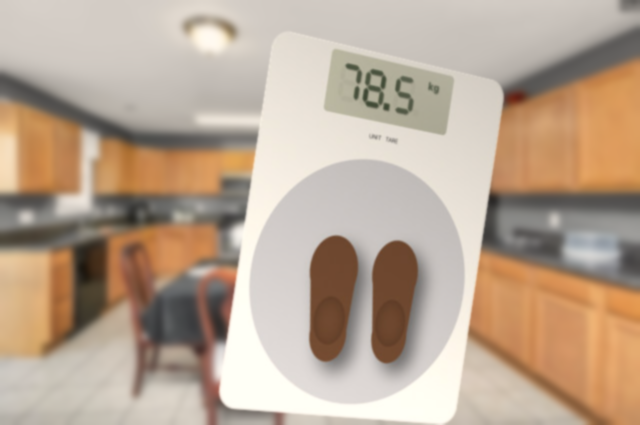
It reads 78.5
